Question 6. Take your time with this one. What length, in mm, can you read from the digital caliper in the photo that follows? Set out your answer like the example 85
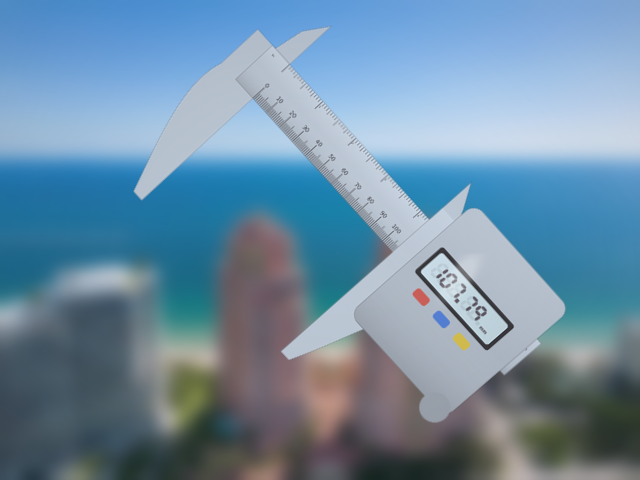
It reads 107.79
